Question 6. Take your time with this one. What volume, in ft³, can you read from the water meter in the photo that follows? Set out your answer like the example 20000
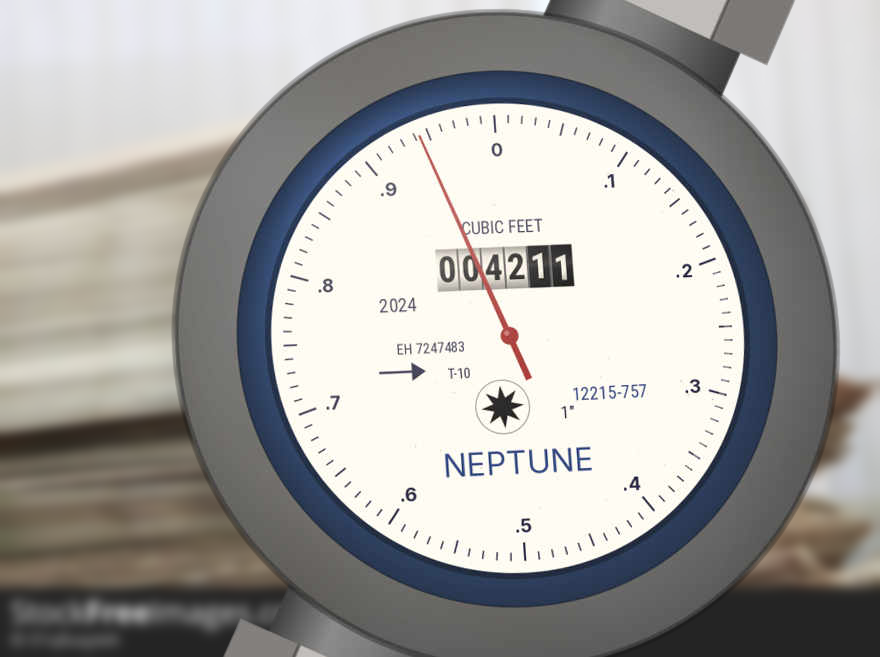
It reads 4210.94
